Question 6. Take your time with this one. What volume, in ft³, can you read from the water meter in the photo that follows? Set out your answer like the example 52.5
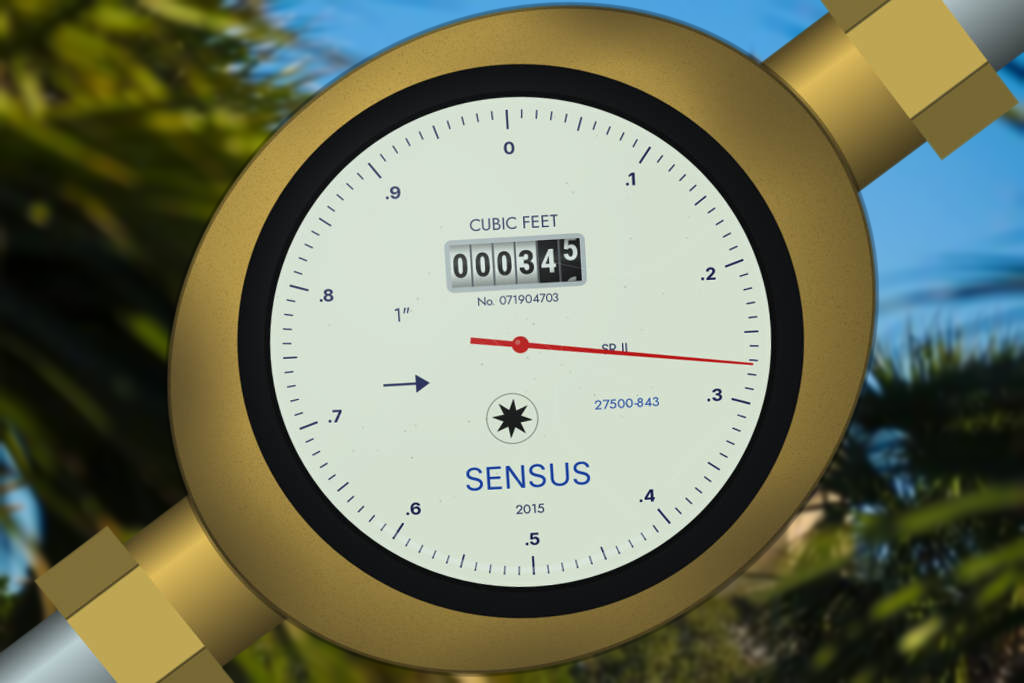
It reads 345.27
